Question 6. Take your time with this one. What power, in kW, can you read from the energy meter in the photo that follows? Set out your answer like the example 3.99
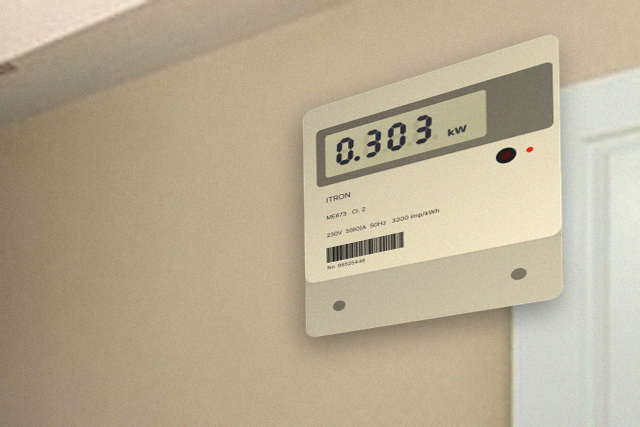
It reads 0.303
